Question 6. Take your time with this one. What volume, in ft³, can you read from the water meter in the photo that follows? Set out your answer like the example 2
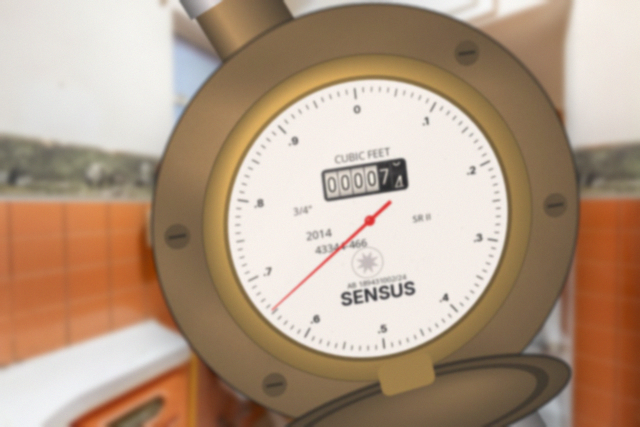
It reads 73.65
